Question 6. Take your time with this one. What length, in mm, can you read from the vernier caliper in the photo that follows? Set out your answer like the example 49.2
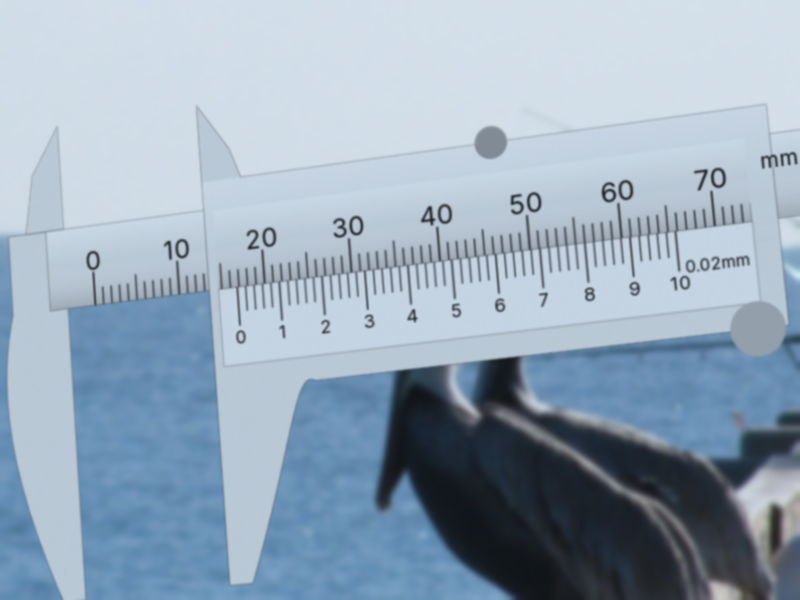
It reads 16.8
